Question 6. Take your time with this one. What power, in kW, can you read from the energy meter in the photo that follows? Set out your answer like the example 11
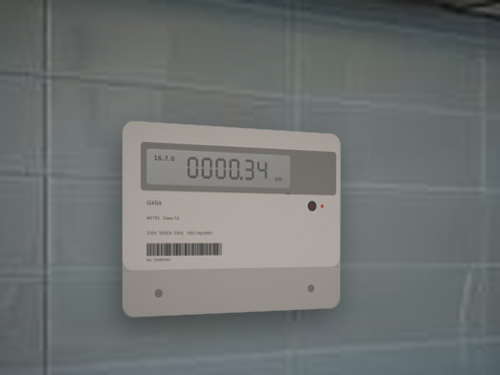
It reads 0.34
